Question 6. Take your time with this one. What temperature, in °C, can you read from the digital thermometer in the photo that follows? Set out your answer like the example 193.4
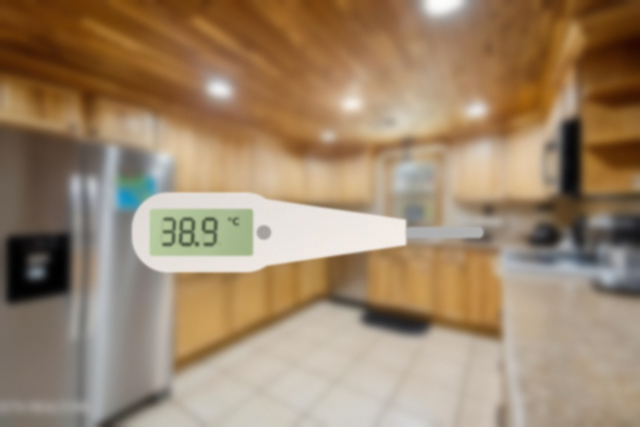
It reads 38.9
